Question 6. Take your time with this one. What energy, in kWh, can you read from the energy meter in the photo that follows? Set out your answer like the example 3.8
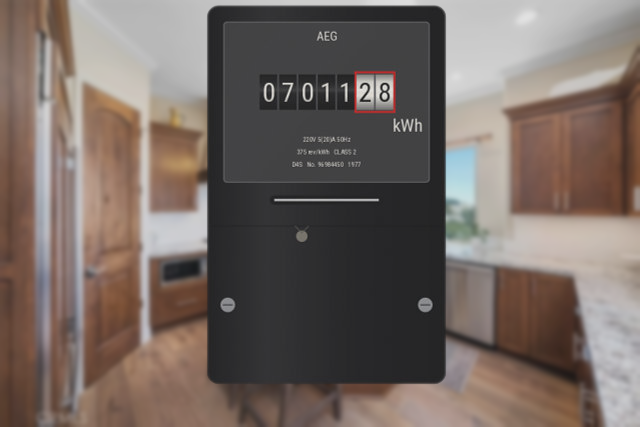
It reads 7011.28
